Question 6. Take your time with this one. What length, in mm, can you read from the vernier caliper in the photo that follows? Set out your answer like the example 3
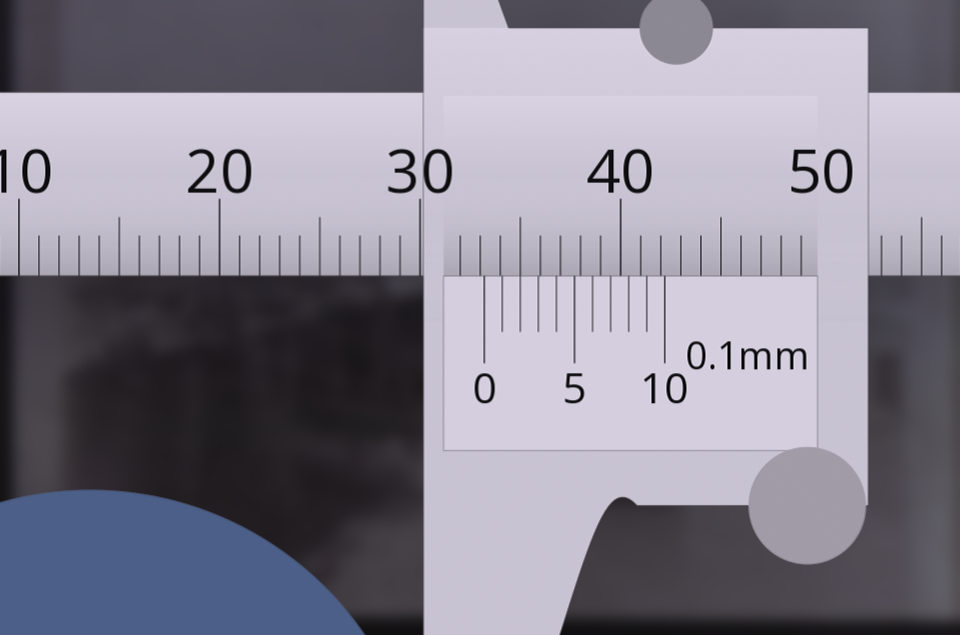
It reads 33.2
